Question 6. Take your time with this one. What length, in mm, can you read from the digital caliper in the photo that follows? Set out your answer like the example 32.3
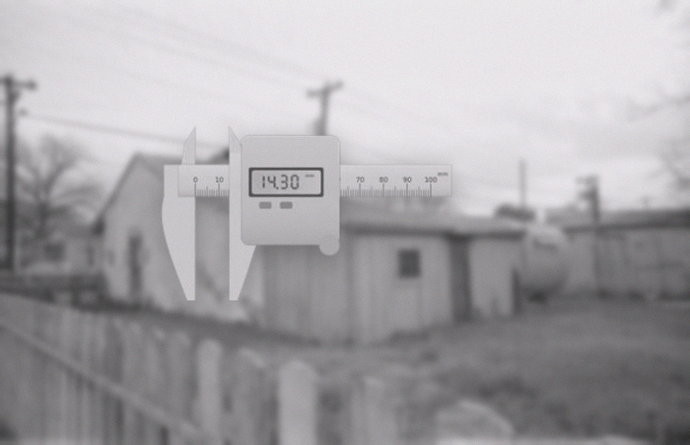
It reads 14.30
